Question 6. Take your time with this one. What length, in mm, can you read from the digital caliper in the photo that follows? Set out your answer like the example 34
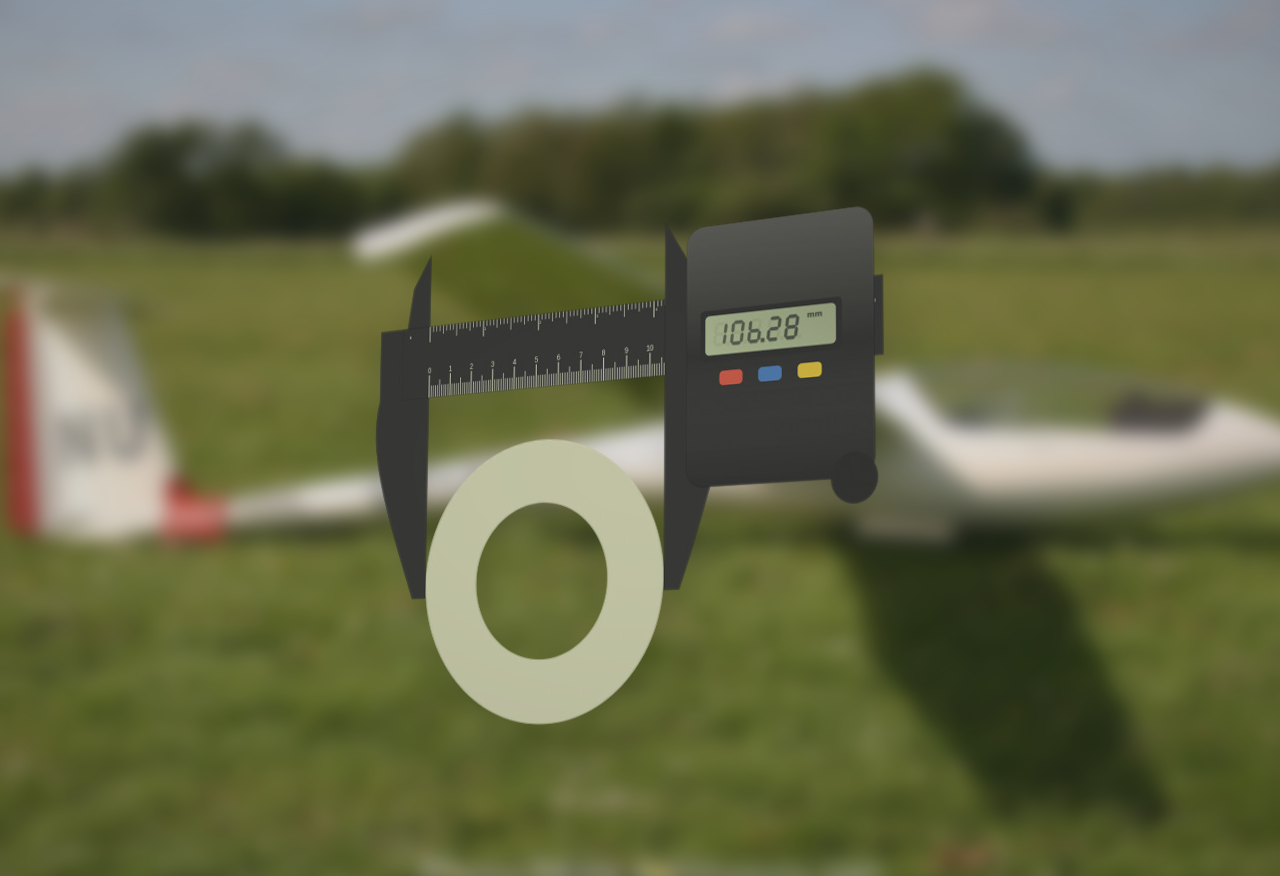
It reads 106.28
